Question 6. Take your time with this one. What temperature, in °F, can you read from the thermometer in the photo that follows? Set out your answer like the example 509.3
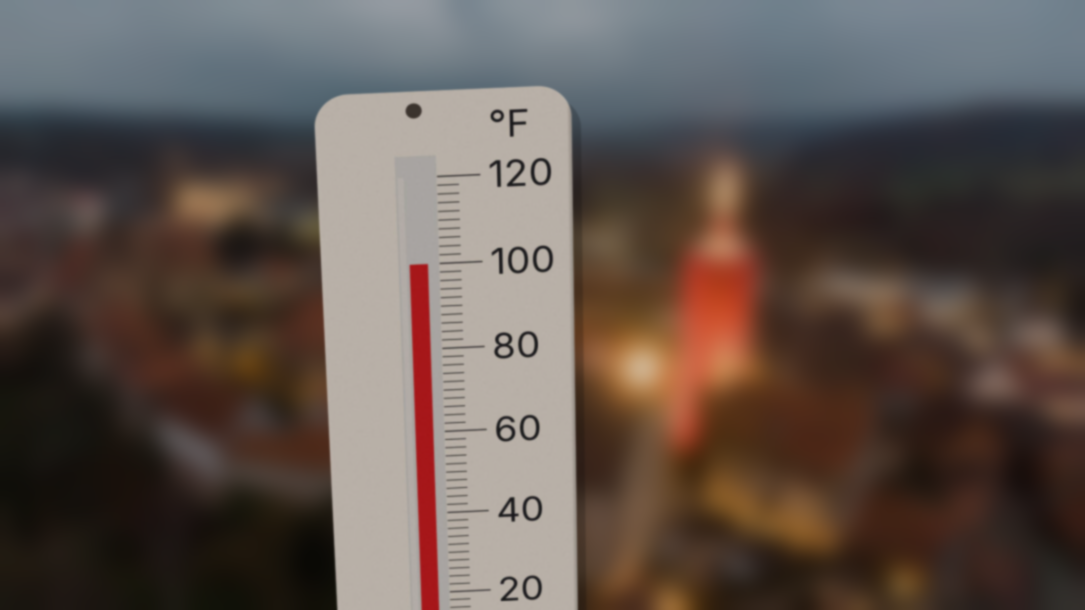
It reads 100
